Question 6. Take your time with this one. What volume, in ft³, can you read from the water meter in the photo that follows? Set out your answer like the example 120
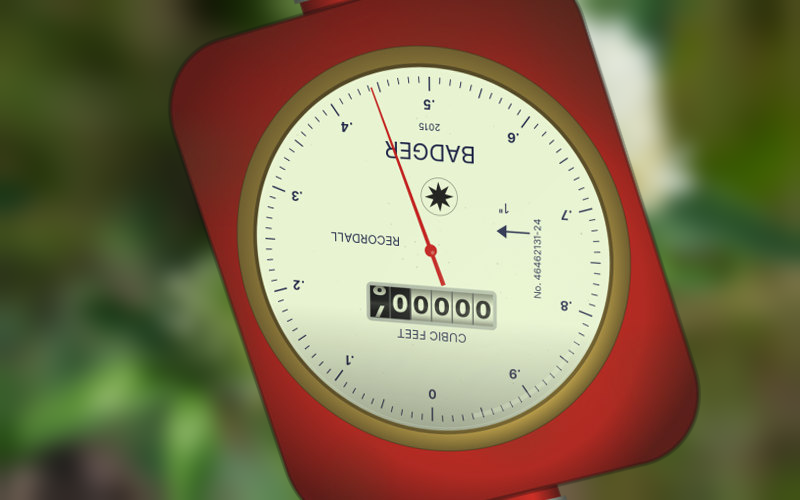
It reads 7.44
